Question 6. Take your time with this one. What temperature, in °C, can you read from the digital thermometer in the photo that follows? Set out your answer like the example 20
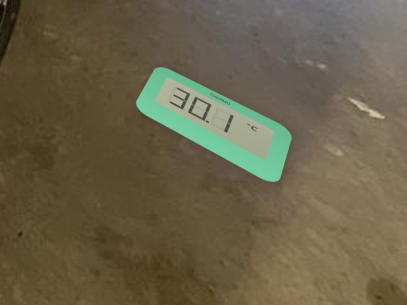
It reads 30.1
